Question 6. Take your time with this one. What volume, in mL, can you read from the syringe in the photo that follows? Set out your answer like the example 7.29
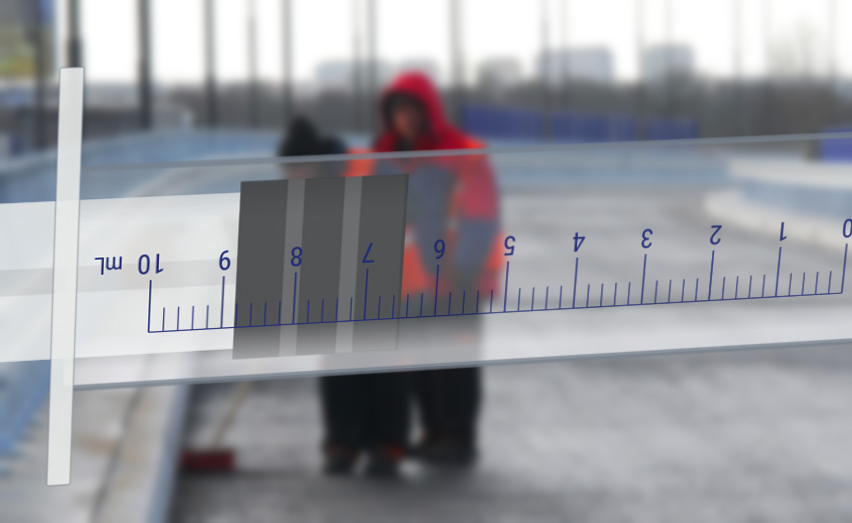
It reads 6.5
